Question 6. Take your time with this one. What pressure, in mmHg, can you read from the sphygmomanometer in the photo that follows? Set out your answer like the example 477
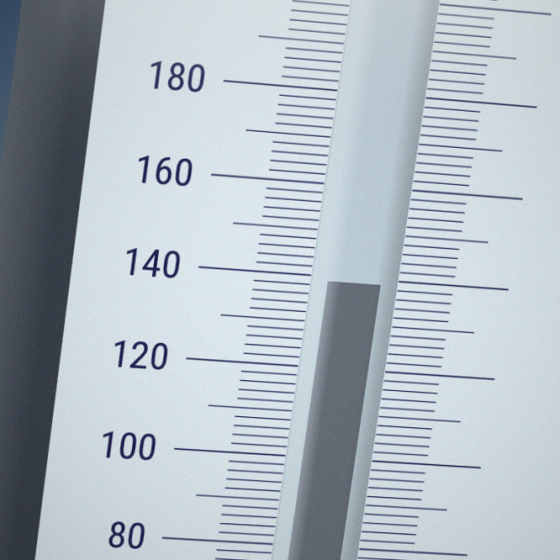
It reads 139
